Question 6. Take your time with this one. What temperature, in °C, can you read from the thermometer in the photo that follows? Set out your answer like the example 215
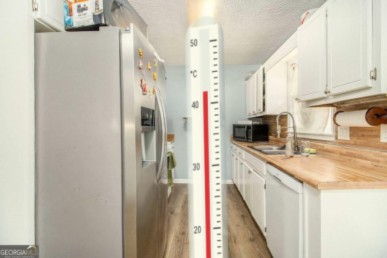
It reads 42
